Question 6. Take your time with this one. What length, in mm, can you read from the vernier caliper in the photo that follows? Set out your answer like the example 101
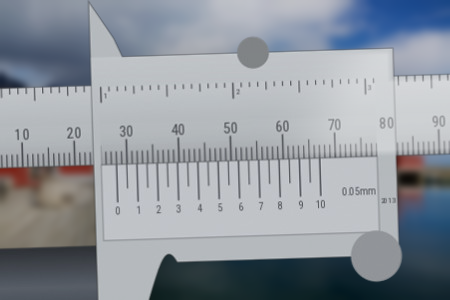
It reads 28.0
